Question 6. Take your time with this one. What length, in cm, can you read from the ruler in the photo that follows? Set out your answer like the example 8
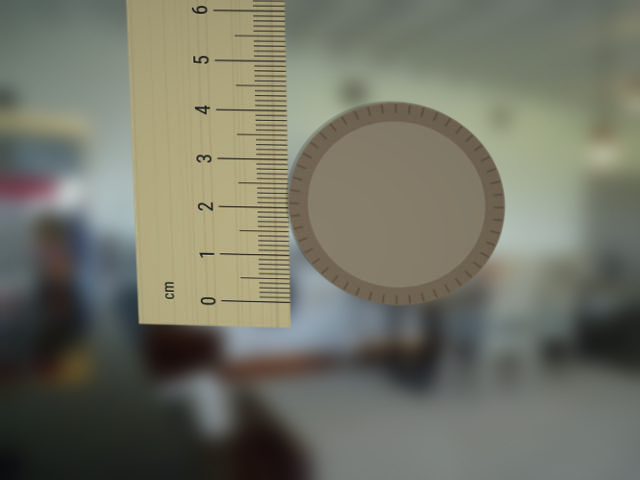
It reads 4.2
